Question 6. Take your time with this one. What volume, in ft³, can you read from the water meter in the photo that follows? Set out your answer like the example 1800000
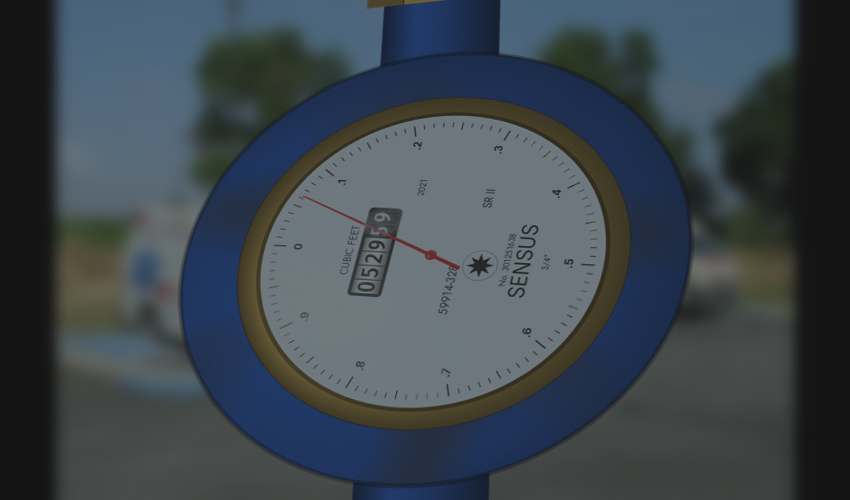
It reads 52959.06
